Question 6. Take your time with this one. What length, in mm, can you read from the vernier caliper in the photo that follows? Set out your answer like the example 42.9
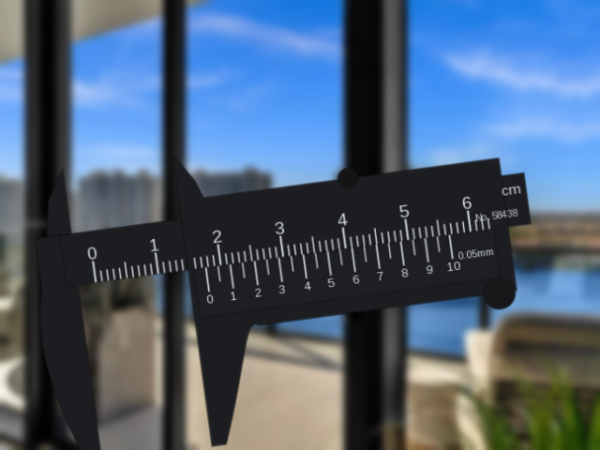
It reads 17.6
